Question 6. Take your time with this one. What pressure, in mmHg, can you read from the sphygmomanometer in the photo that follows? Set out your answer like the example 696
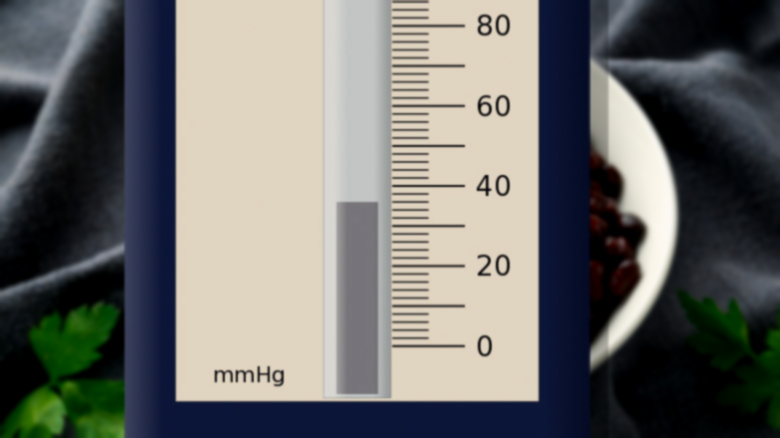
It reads 36
